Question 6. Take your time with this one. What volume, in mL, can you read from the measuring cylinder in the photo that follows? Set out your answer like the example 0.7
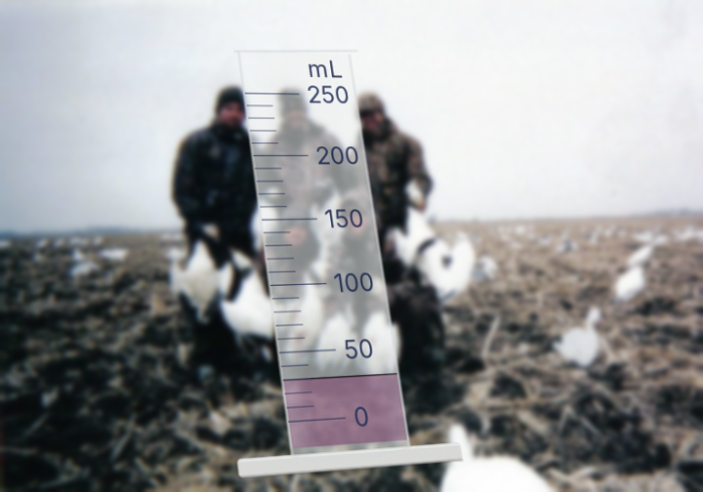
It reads 30
